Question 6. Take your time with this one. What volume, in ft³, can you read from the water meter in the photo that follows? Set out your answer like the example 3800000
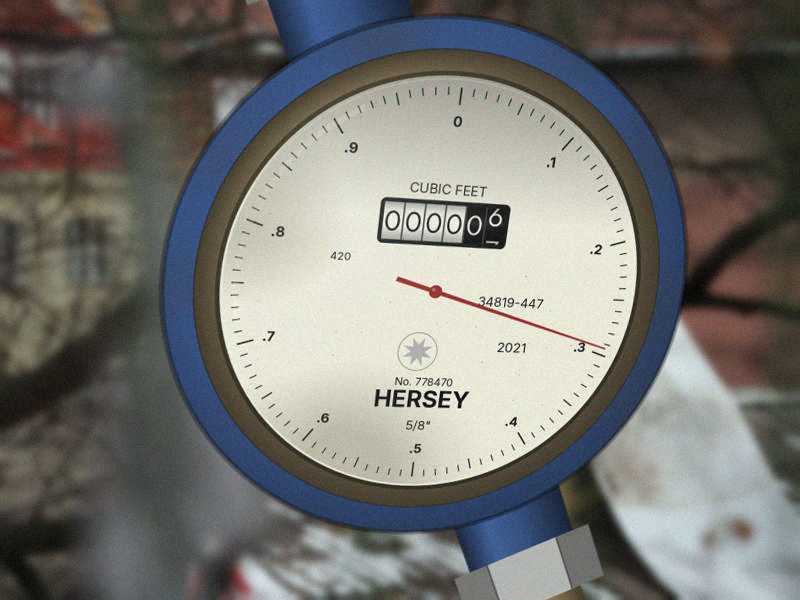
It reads 6.29
